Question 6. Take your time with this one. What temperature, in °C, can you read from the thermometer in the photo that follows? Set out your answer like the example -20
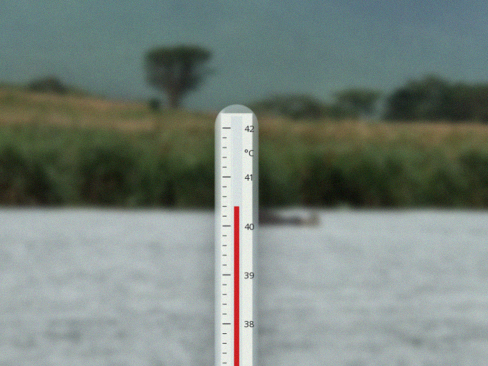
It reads 40.4
